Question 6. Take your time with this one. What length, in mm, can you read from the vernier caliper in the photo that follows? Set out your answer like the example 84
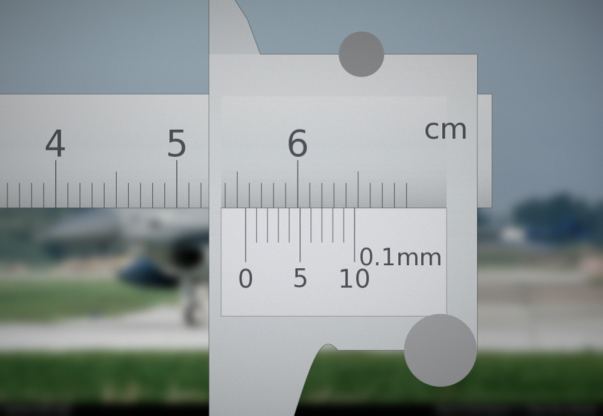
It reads 55.7
